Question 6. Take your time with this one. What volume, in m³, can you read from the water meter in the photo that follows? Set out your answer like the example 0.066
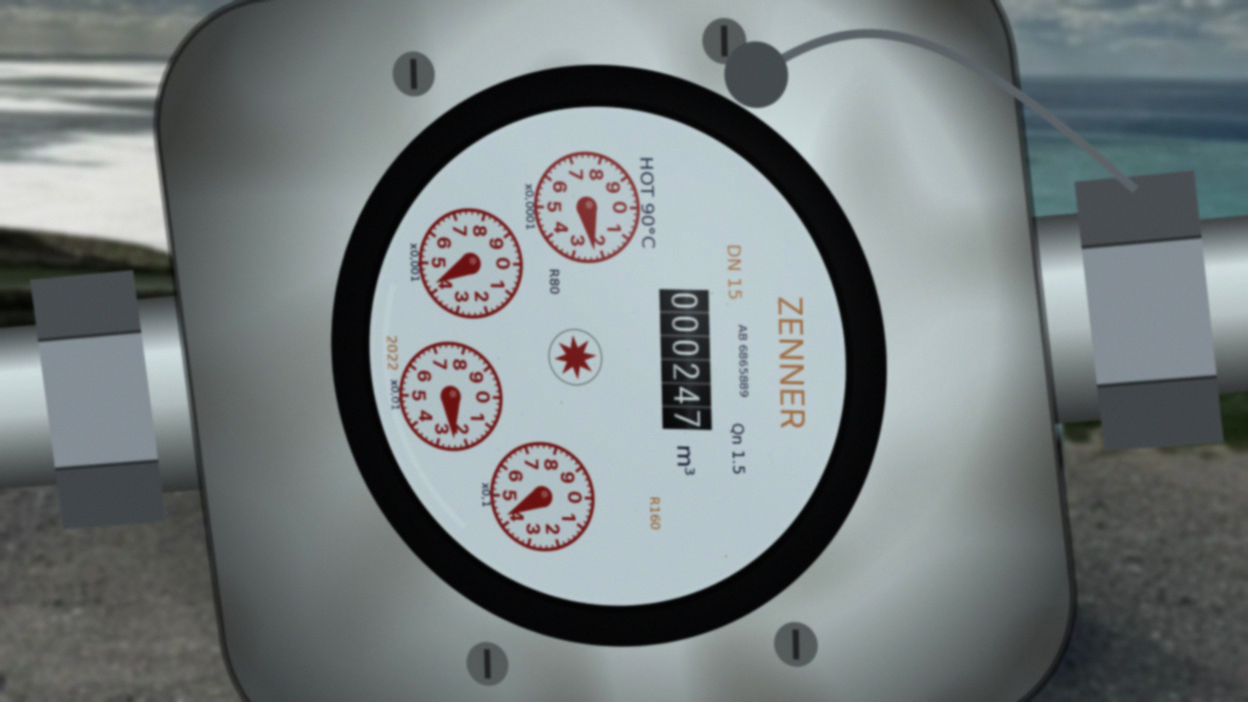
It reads 247.4242
